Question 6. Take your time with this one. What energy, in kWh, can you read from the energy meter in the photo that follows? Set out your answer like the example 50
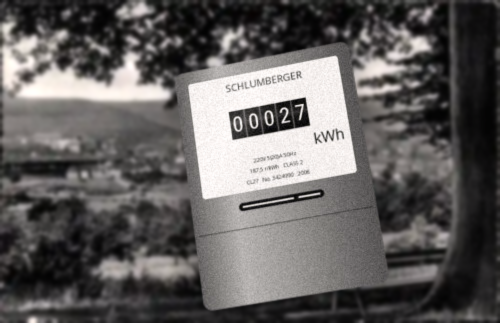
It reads 27
